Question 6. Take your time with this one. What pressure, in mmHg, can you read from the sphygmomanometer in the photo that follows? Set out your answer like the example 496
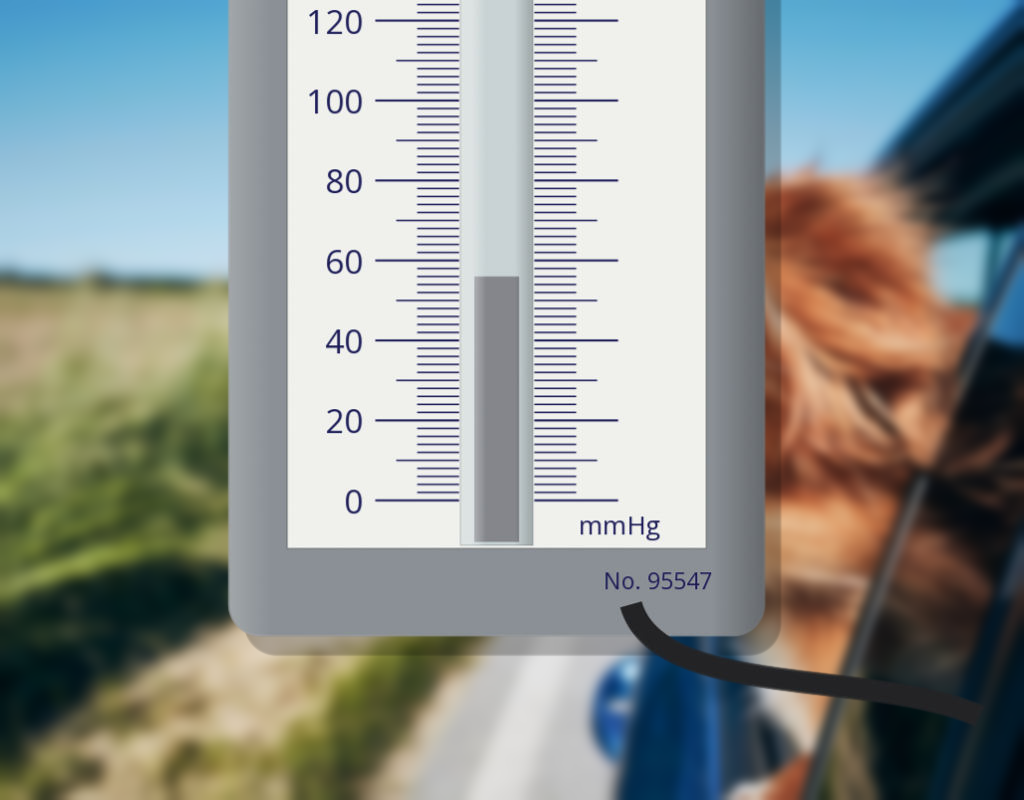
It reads 56
